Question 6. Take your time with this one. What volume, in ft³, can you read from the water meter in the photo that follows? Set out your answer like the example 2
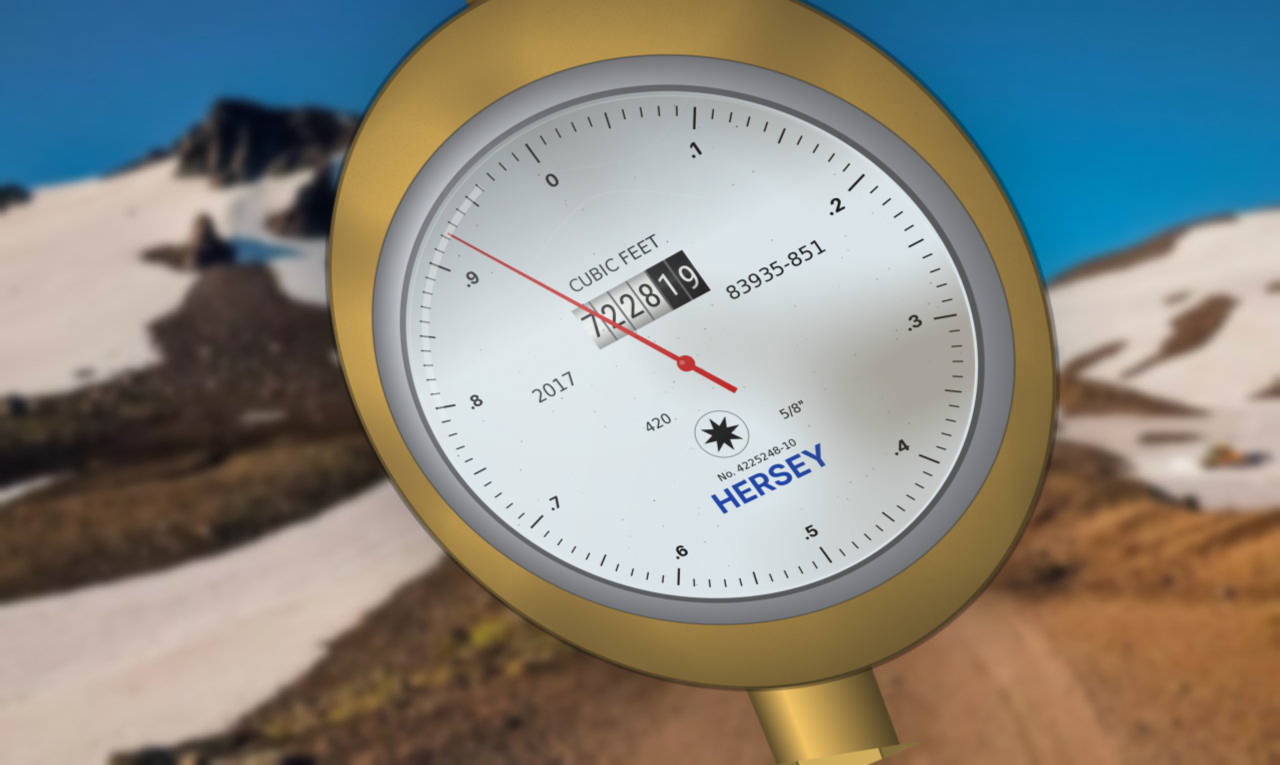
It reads 722818.92
